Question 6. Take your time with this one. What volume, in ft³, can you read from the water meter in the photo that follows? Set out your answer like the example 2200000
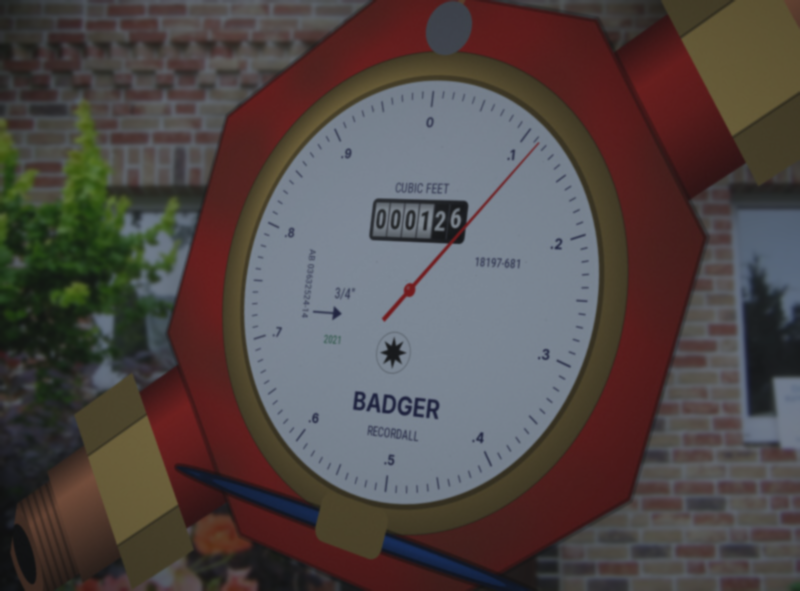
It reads 126.11
